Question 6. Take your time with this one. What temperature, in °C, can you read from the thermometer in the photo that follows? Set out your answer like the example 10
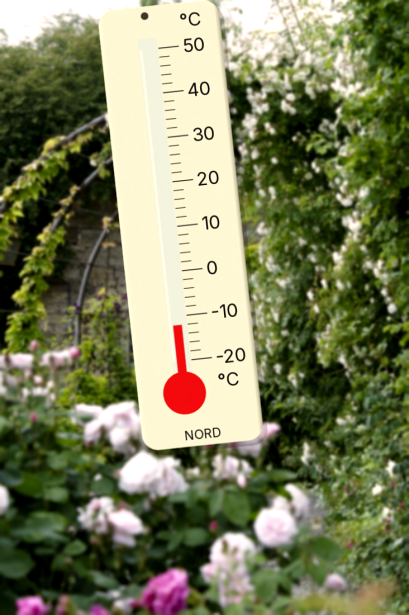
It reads -12
